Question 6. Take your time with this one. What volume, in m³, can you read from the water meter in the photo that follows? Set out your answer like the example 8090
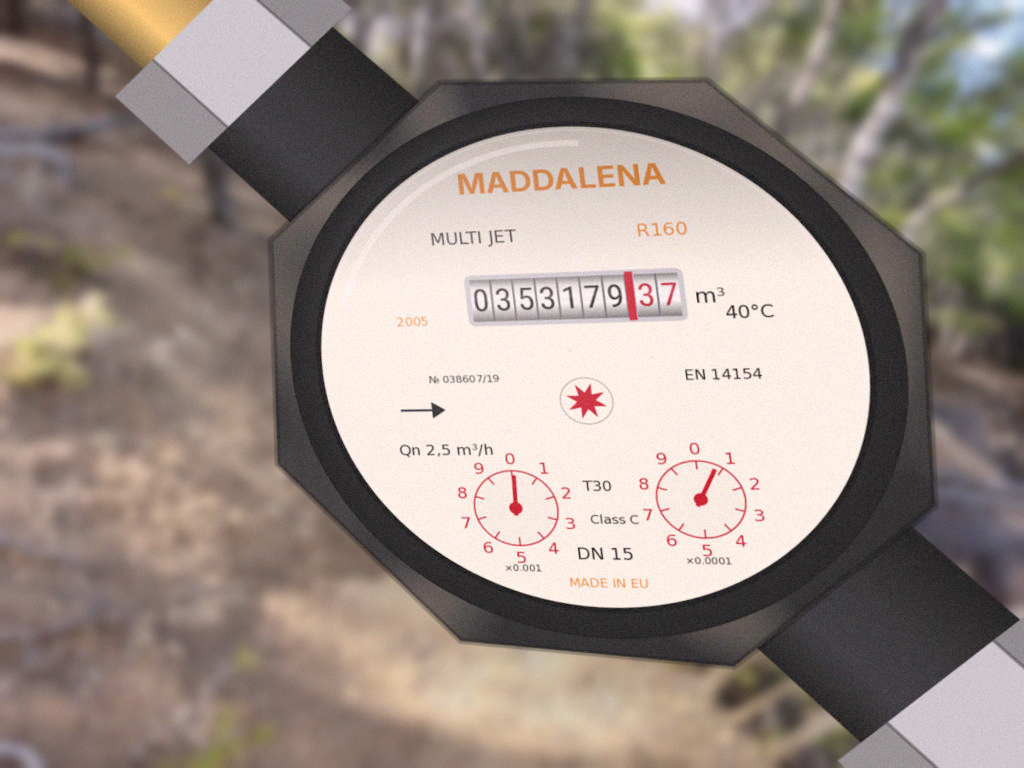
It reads 353179.3700
